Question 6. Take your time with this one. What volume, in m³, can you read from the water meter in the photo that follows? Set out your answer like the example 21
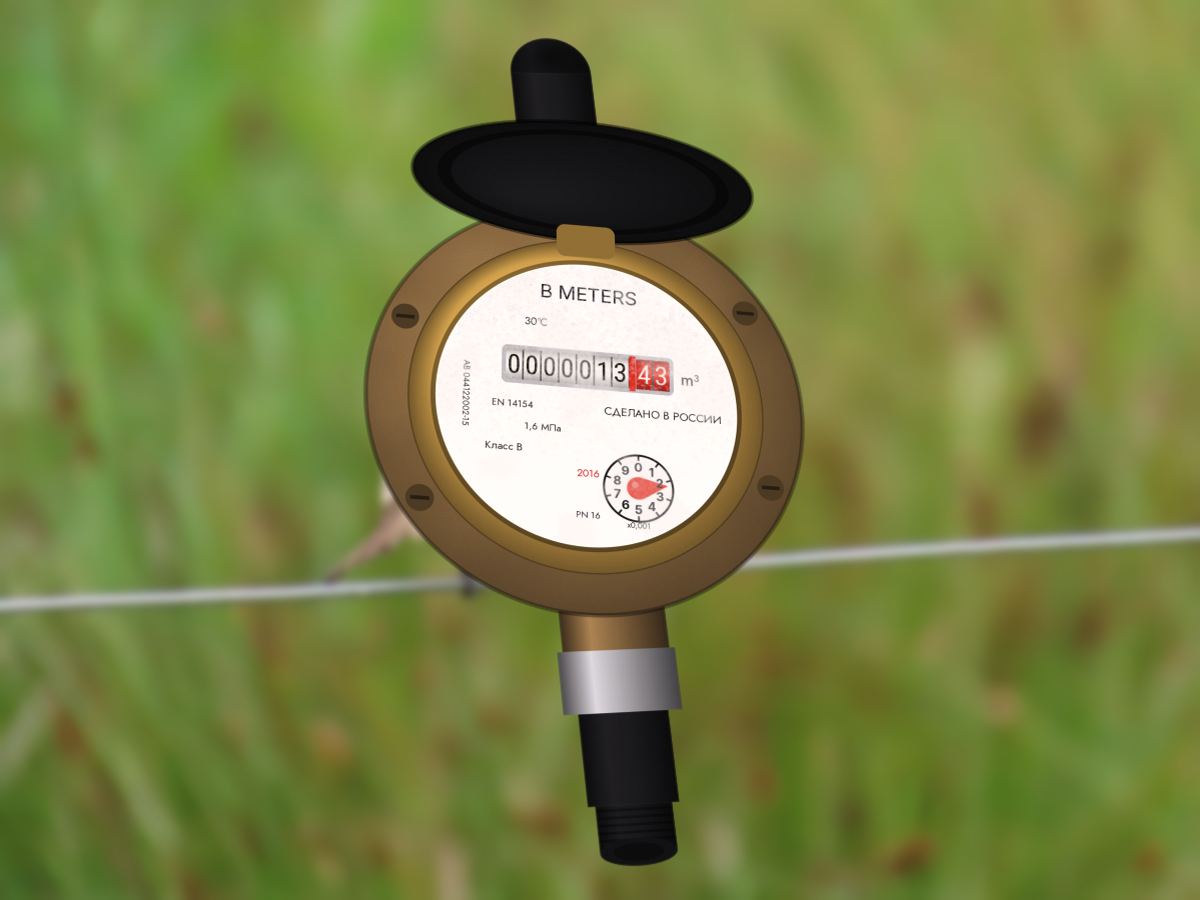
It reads 13.432
